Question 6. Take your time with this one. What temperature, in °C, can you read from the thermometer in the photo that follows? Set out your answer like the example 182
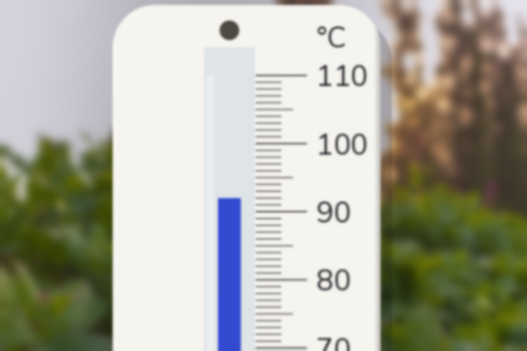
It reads 92
